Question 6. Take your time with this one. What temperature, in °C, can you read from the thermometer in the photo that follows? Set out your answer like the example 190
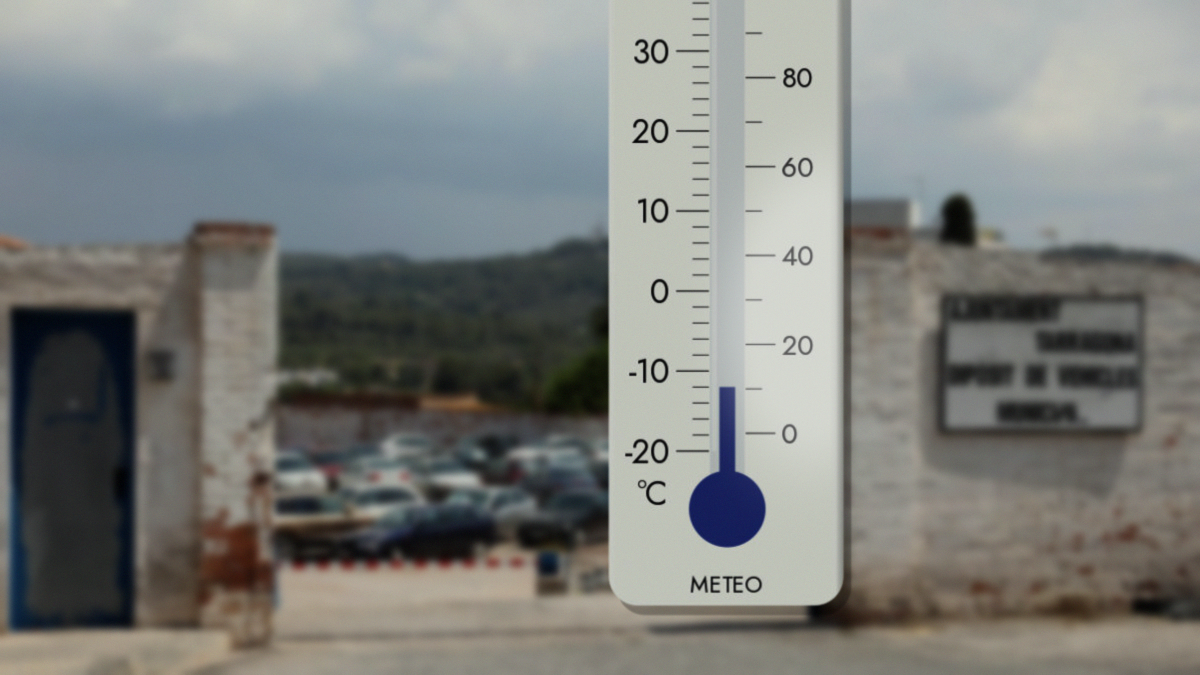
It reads -12
